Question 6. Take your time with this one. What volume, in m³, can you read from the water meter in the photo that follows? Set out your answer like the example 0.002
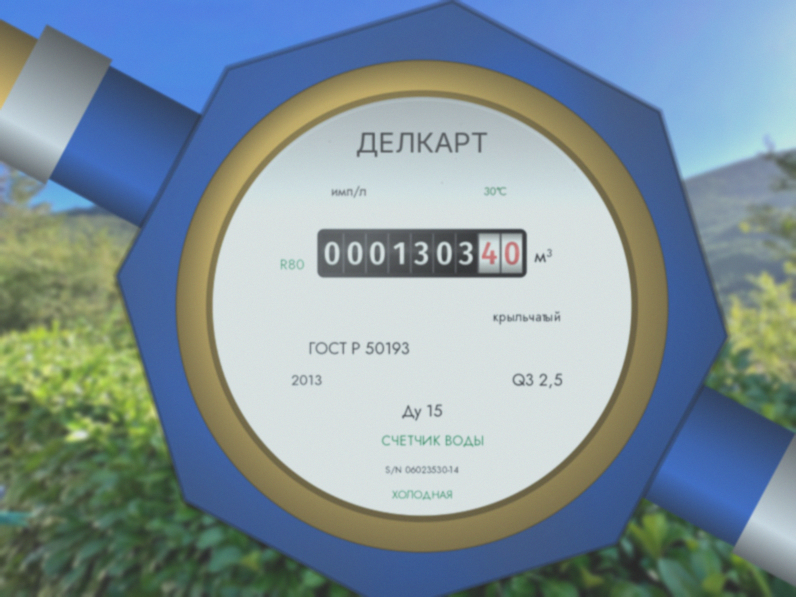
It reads 1303.40
